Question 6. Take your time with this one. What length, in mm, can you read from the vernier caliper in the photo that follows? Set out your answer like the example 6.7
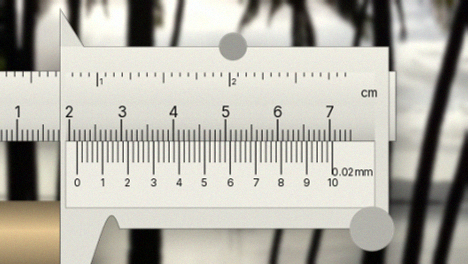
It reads 21.5
